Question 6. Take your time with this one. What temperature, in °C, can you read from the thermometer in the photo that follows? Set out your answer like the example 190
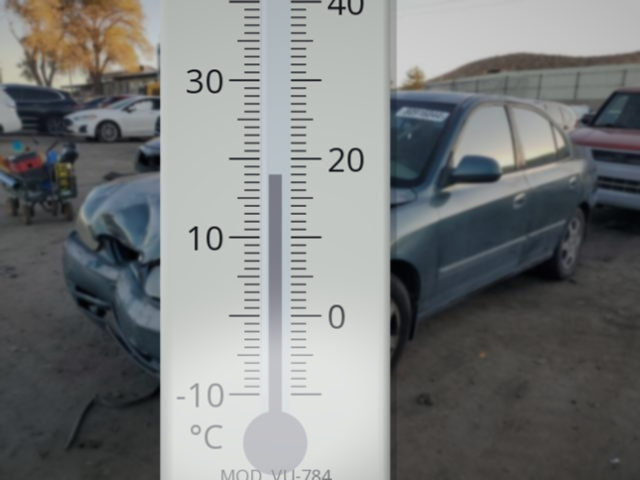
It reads 18
